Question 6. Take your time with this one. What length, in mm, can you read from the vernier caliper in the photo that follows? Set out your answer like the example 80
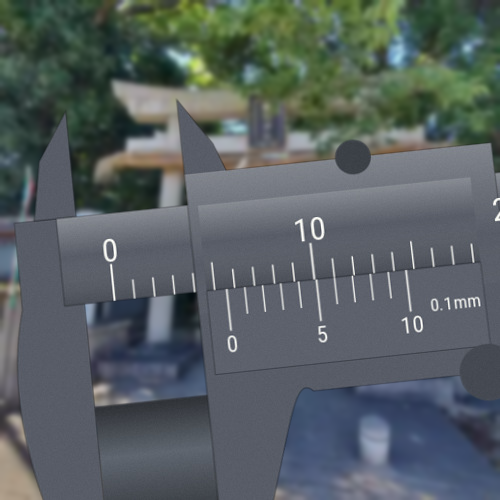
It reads 5.6
